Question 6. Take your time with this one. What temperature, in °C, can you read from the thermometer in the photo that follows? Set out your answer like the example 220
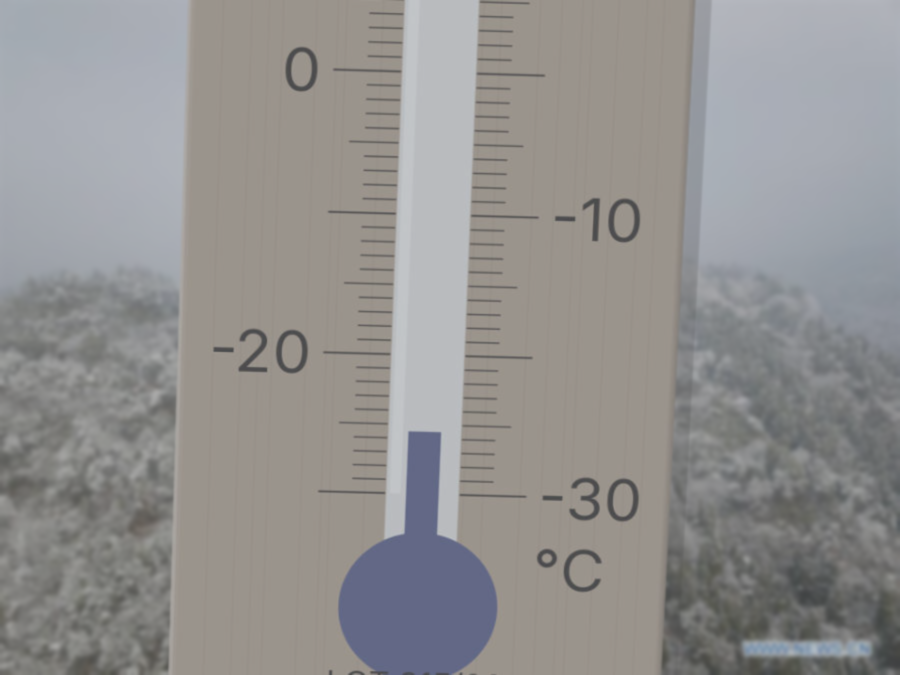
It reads -25.5
